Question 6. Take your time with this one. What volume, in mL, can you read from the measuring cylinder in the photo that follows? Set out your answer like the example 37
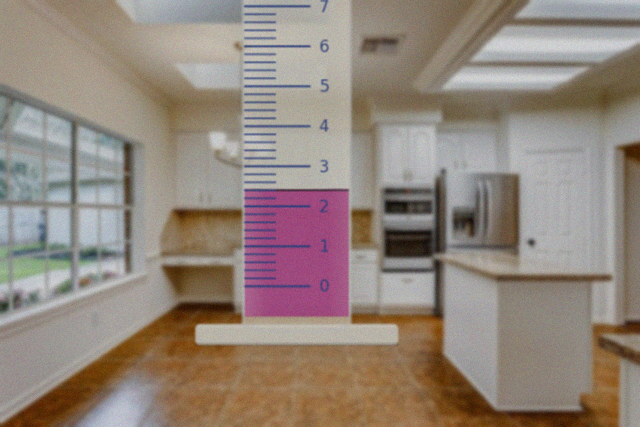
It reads 2.4
